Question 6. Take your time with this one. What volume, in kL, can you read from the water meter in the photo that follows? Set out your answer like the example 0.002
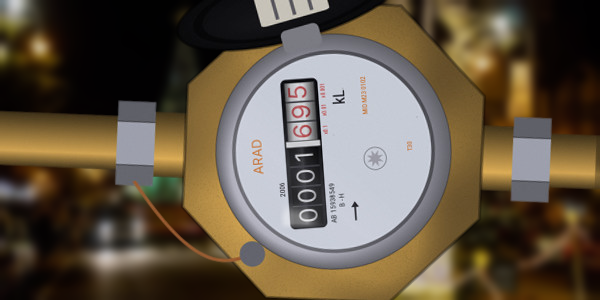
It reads 1.695
